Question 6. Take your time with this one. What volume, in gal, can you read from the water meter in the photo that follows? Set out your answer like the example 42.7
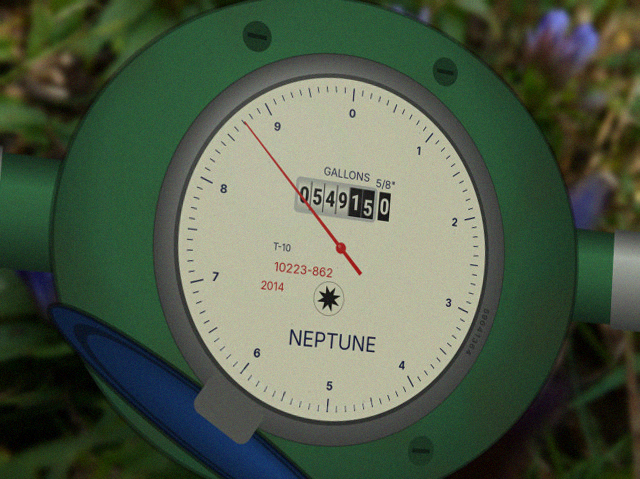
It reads 549148.7
